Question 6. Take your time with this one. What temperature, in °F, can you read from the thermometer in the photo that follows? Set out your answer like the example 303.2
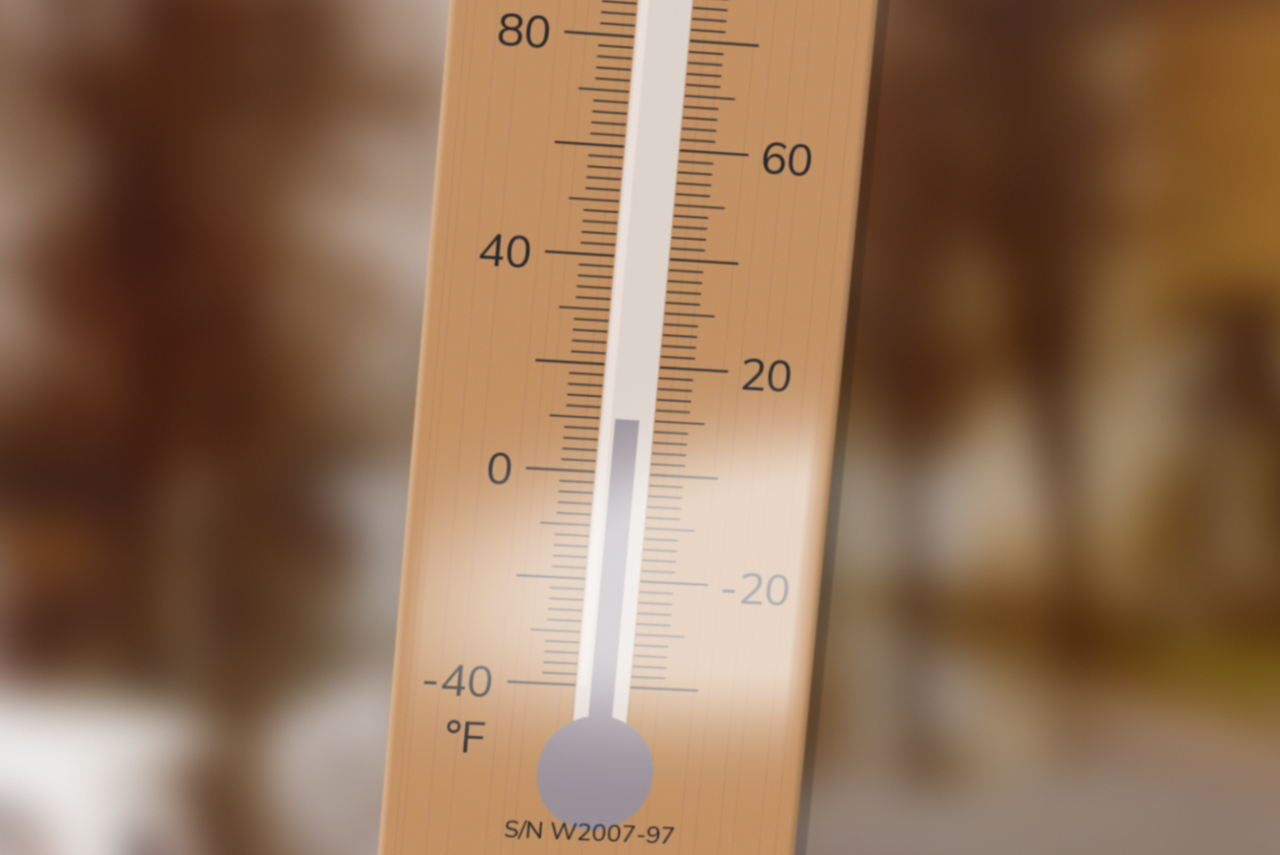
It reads 10
